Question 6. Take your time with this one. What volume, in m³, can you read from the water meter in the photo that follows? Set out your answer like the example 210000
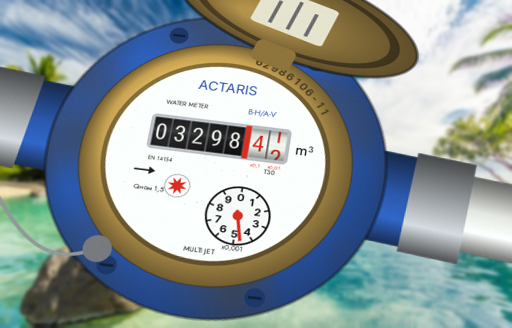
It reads 3298.414
